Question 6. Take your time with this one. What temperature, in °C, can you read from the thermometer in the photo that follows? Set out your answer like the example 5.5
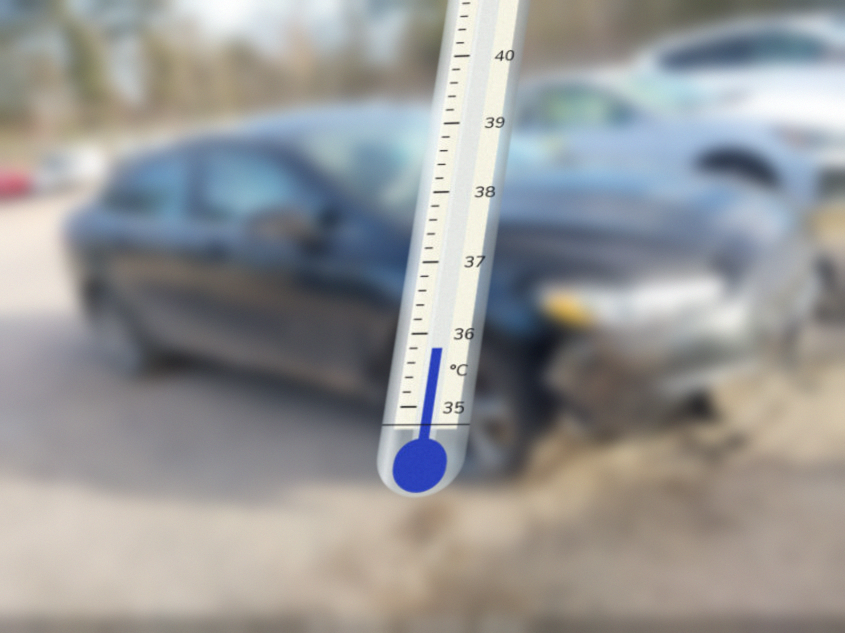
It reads 35.8
